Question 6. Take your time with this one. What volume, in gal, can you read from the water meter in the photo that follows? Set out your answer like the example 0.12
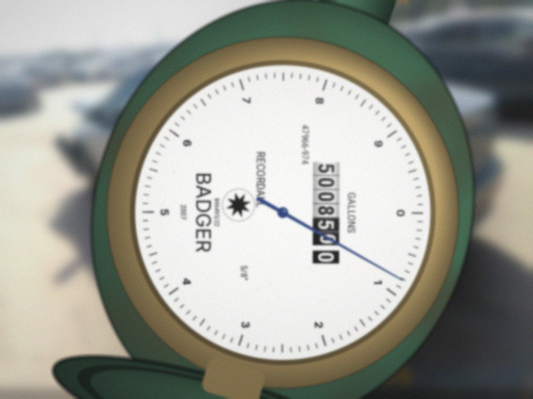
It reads 5008500.8
